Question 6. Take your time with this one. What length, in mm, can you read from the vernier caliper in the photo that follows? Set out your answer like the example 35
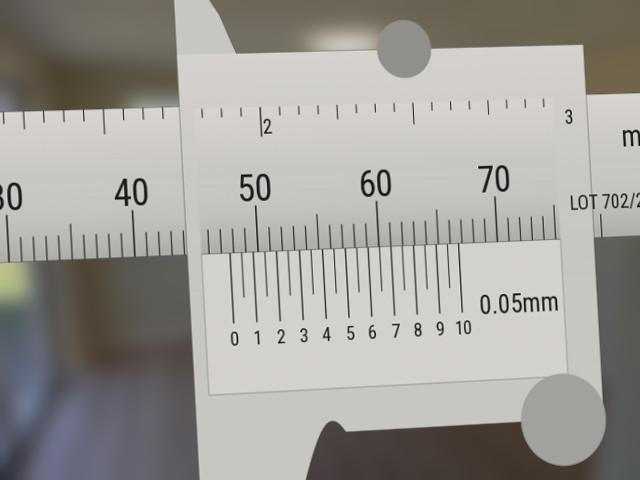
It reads 47.7
